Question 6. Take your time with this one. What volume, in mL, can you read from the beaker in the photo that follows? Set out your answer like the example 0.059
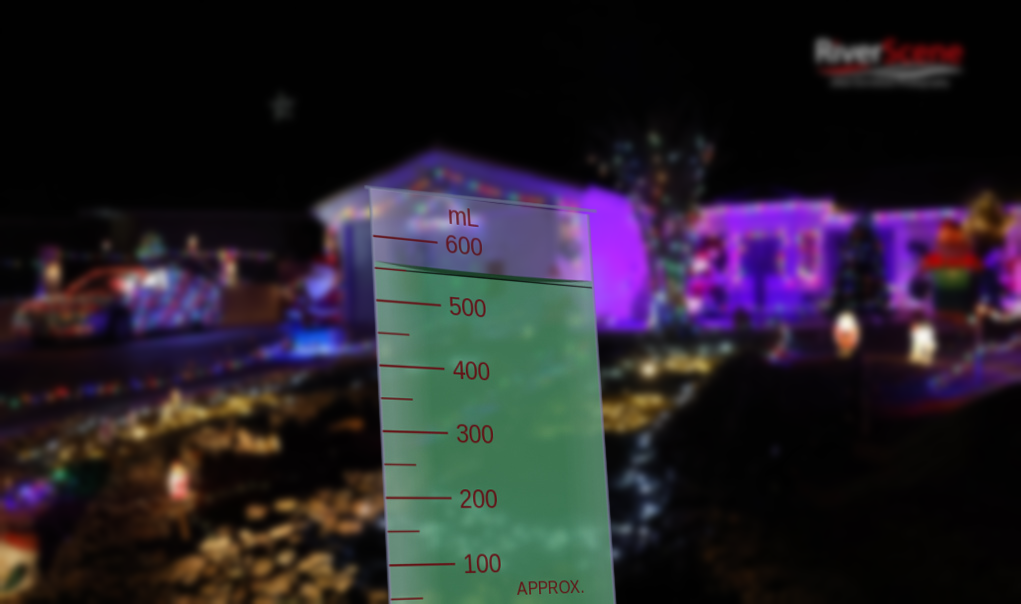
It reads 550
